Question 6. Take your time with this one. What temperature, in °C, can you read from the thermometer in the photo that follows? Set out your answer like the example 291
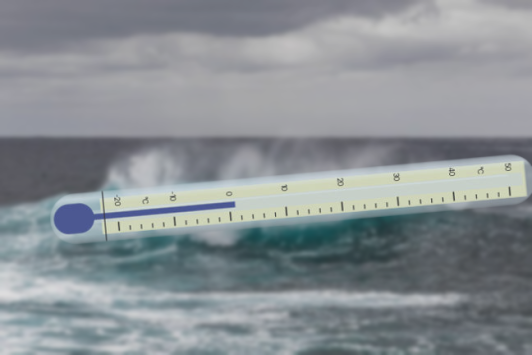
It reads 1
